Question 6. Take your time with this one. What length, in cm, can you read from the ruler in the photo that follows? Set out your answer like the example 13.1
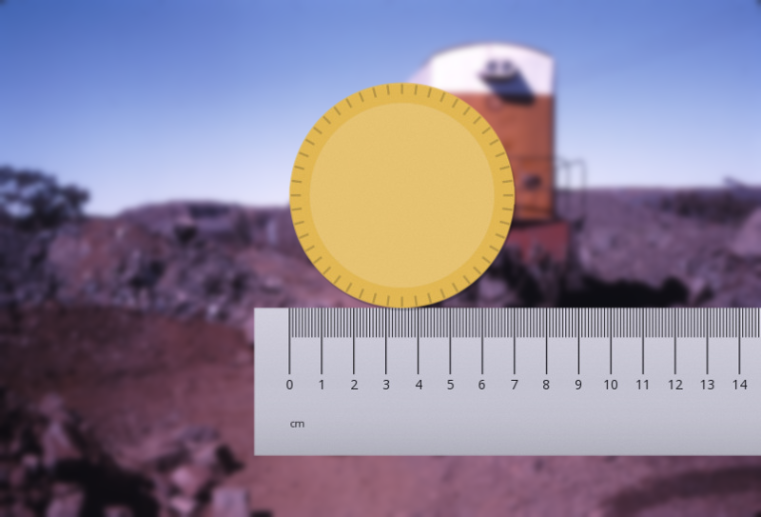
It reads 7
